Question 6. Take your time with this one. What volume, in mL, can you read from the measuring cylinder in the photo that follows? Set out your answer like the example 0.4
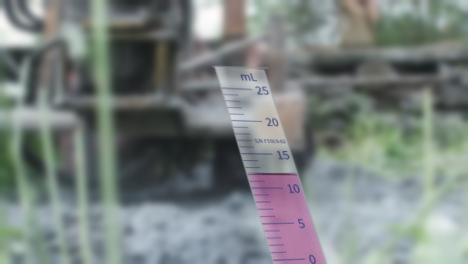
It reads 12
